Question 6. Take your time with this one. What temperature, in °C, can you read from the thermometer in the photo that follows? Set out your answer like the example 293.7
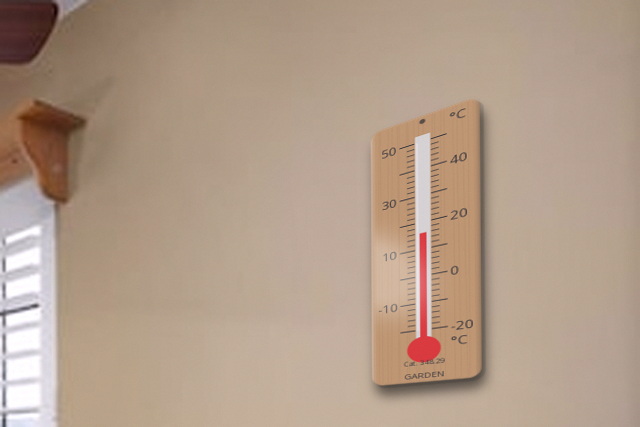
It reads 16
